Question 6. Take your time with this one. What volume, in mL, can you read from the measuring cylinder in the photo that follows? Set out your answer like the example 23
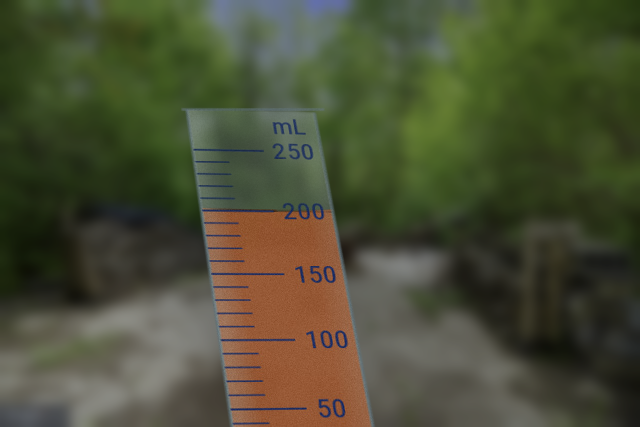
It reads 200
